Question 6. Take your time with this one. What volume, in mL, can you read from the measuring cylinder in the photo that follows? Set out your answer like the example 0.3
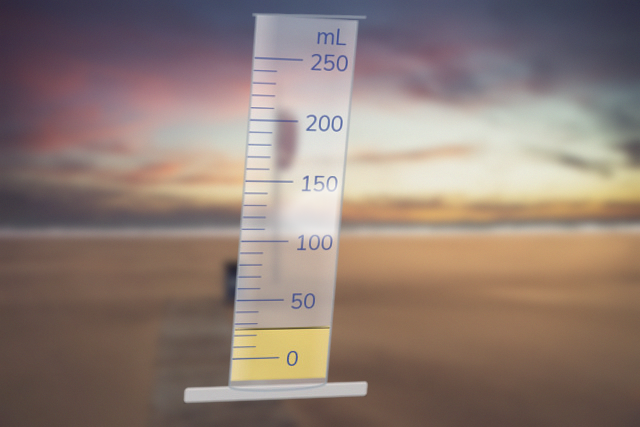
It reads 25
